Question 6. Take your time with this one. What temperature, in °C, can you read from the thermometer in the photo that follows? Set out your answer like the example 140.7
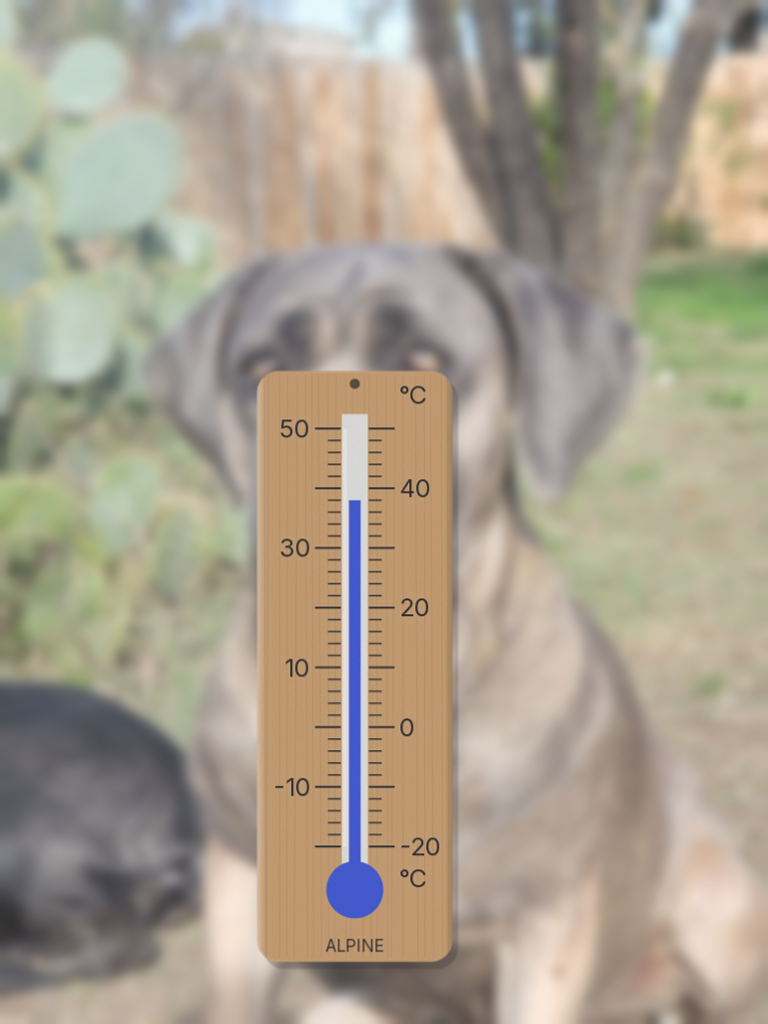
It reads 38
